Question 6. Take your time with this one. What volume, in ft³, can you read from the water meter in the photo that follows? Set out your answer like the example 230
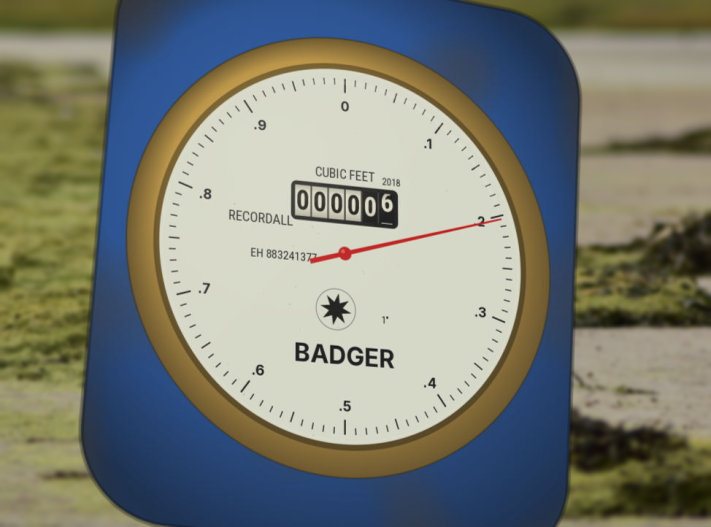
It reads 6.20
